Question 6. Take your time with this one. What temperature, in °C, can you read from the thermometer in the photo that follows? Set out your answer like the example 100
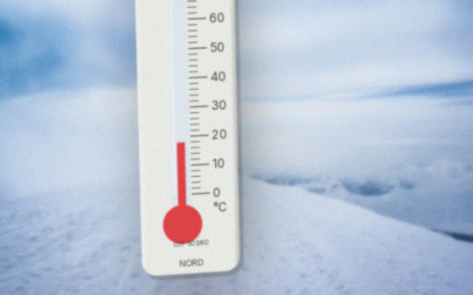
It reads 18
